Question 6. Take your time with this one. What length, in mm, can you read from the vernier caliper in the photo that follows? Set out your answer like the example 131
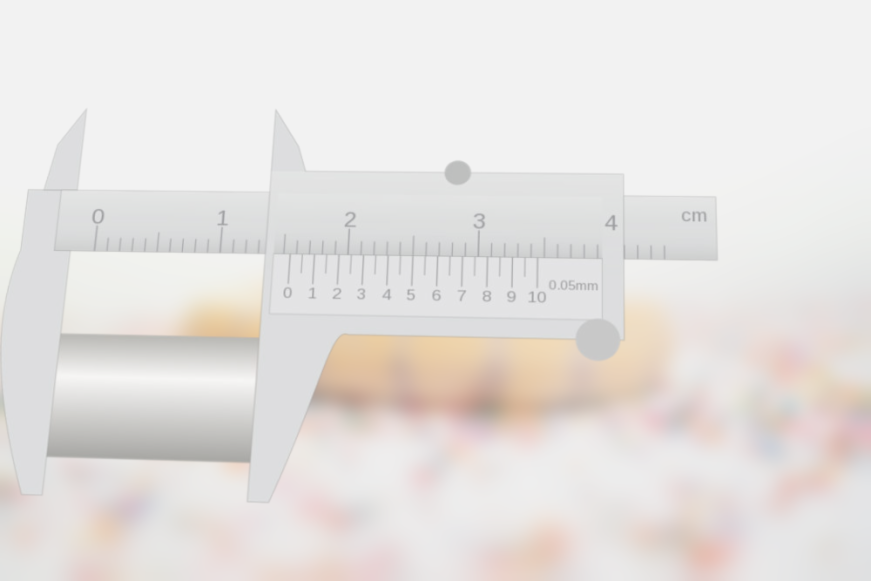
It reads 15.5
